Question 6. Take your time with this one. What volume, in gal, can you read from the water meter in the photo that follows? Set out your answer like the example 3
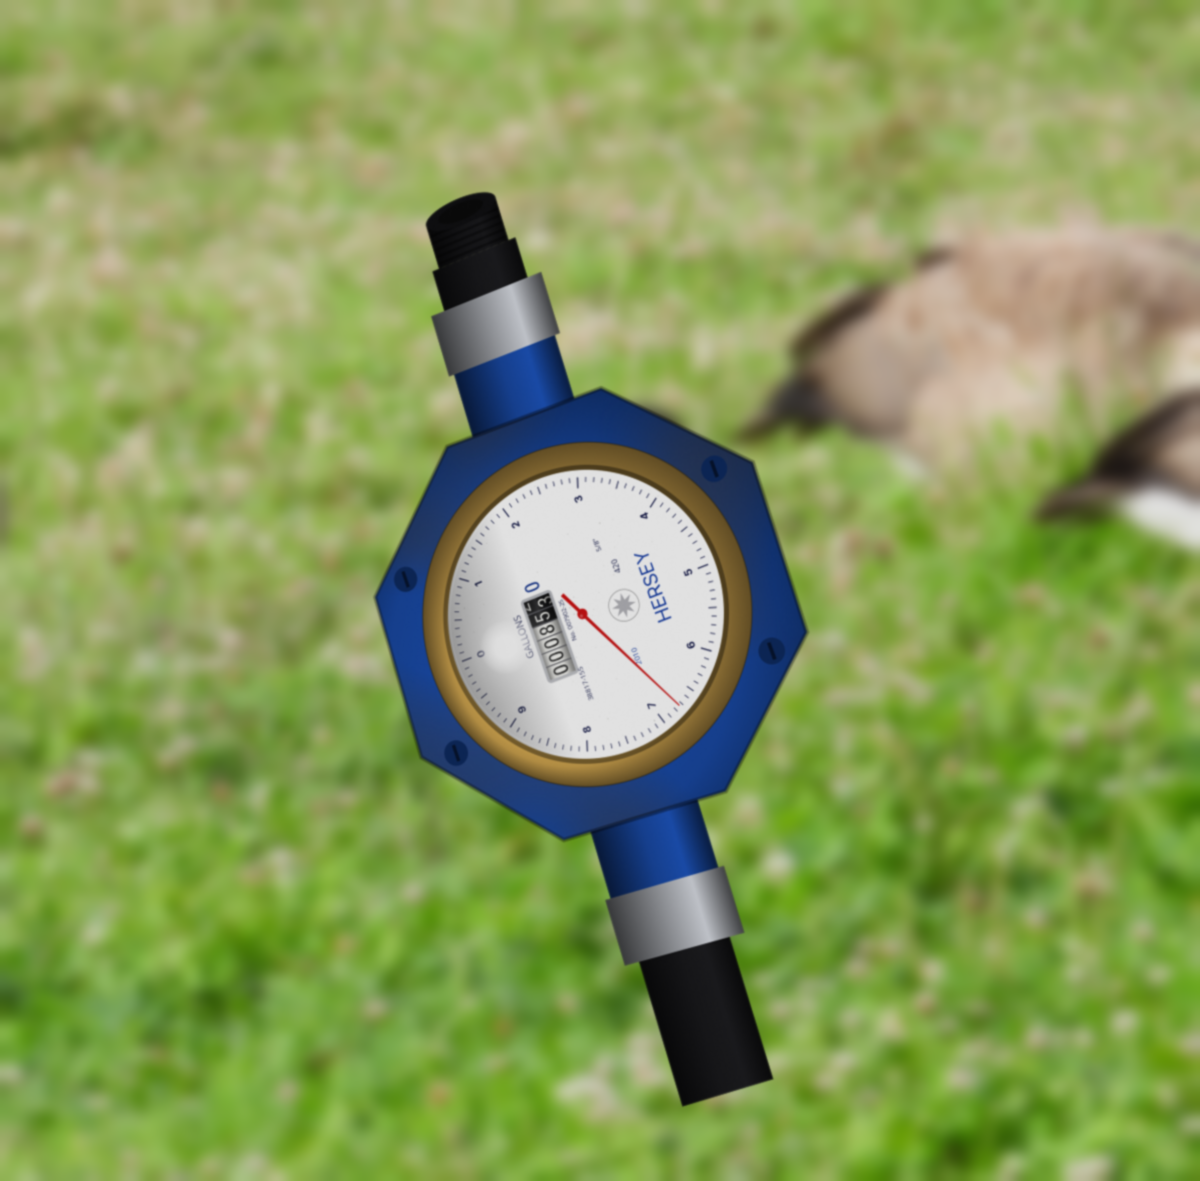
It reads 8526.7
